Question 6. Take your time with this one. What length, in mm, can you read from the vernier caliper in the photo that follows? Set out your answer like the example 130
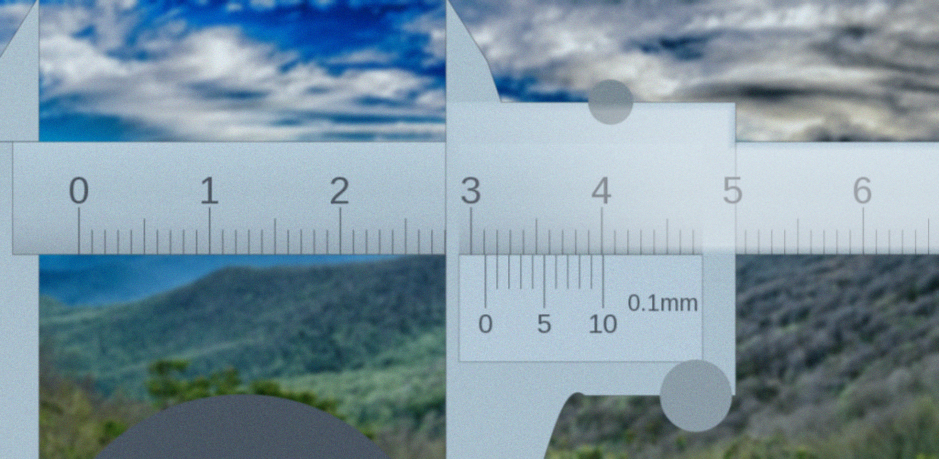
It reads 31.1
